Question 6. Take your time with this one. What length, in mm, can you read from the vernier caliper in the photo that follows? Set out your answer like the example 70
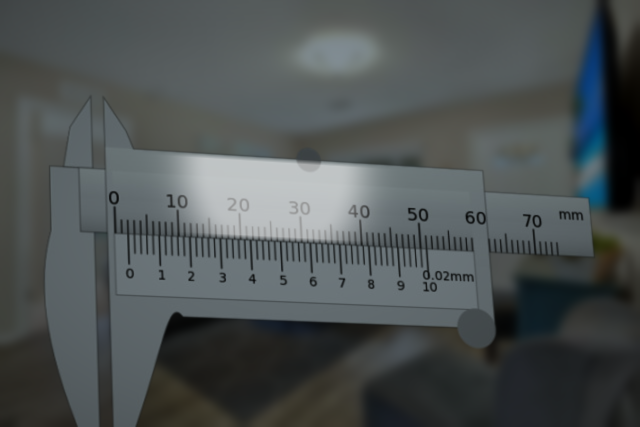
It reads 2.0
